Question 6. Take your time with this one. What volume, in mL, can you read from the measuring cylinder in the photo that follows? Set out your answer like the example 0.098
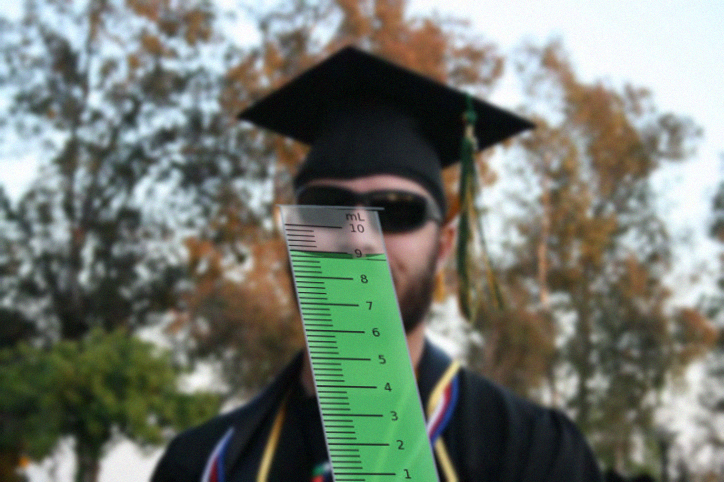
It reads 8.8
